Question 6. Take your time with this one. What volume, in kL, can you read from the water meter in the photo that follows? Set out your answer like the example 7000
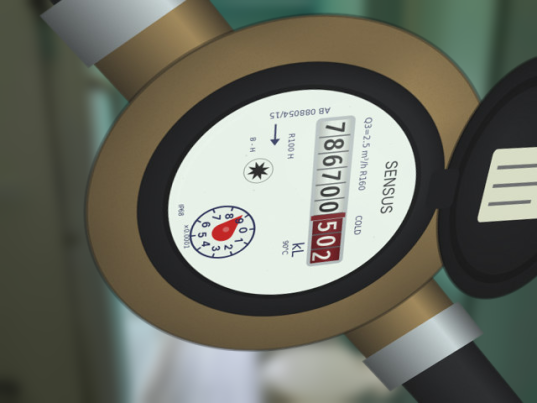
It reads 786700.5018
